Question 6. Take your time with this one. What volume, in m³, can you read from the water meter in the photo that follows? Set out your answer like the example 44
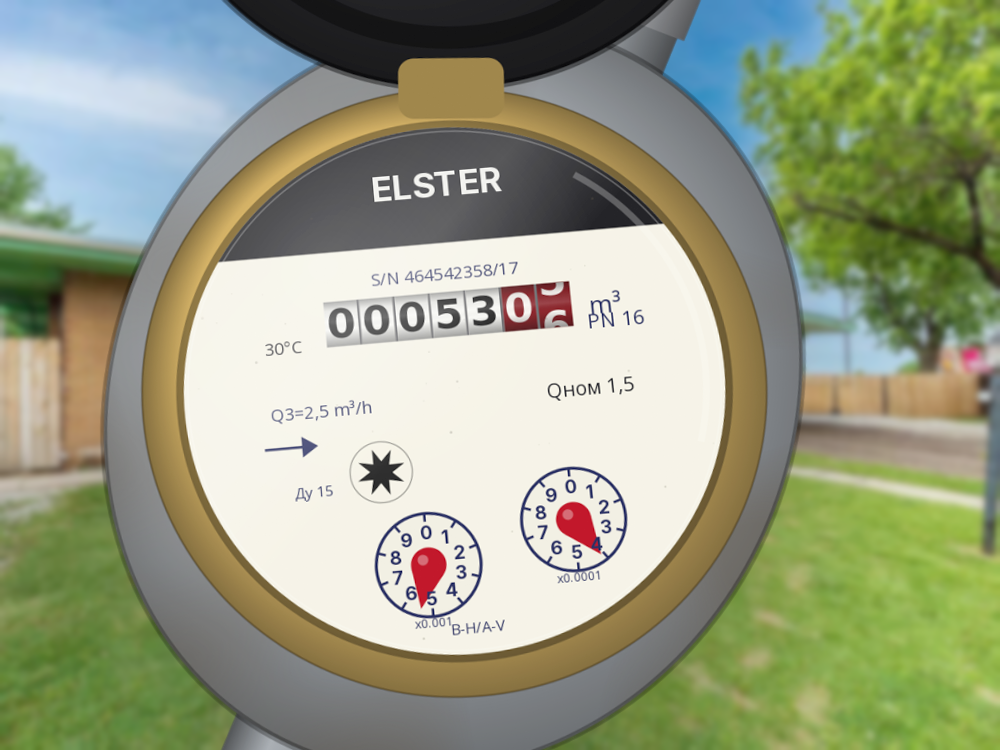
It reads 53.0554
